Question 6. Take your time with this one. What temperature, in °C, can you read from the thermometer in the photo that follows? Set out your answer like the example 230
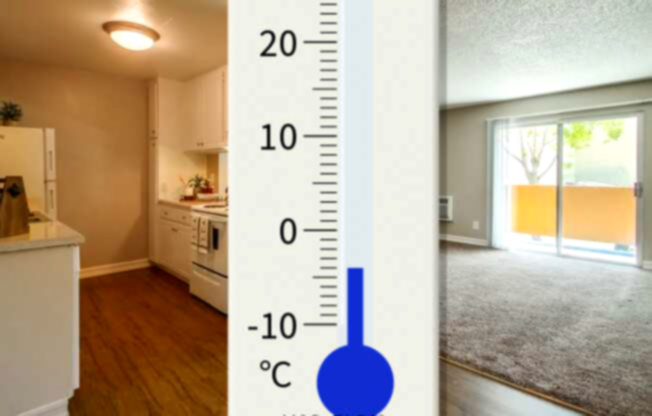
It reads -4
